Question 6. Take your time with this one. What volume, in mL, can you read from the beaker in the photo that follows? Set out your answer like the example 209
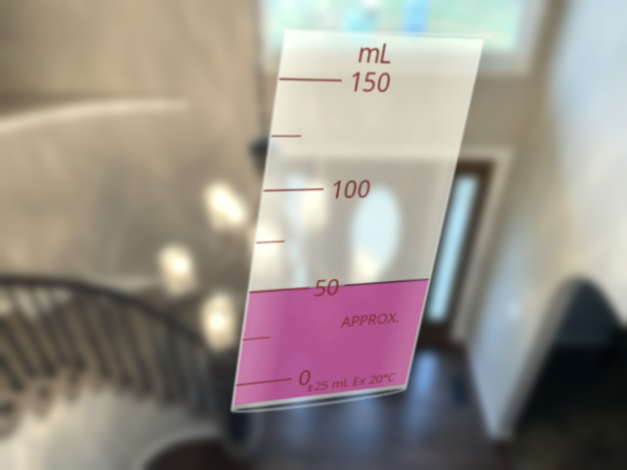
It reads 50
